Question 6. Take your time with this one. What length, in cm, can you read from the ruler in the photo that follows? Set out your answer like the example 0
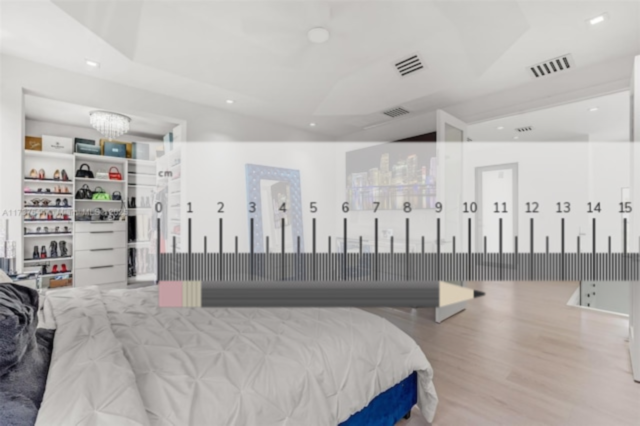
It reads 10.5
